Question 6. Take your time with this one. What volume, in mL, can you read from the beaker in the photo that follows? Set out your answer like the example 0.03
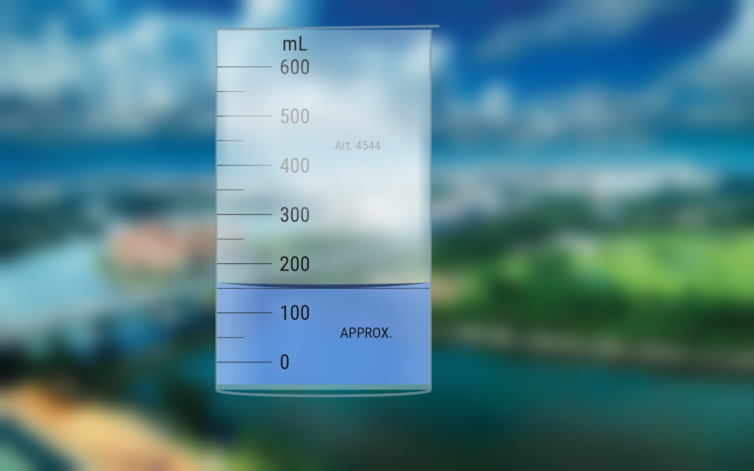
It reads 150
